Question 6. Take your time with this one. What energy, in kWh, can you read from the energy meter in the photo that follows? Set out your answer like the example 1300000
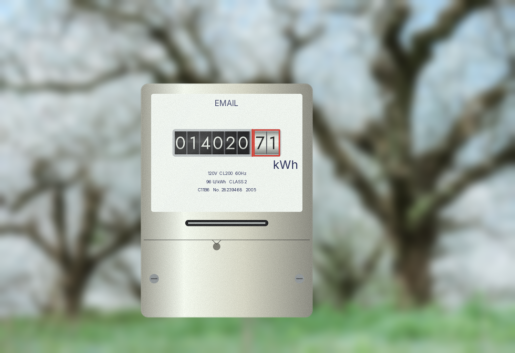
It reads 14020.71
